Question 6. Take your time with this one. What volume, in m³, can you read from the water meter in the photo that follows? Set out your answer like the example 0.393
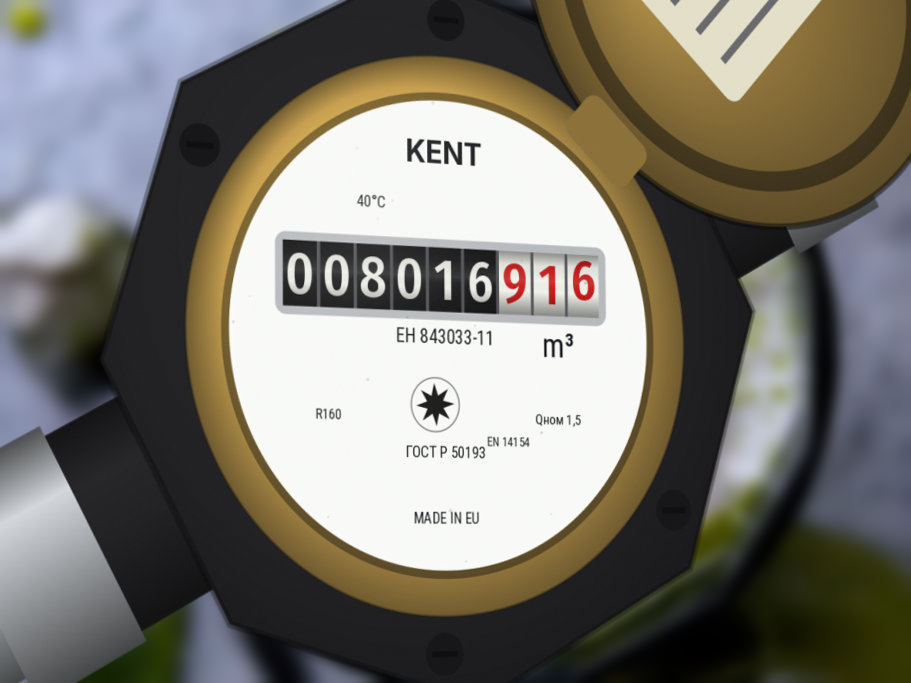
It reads 8016.916
